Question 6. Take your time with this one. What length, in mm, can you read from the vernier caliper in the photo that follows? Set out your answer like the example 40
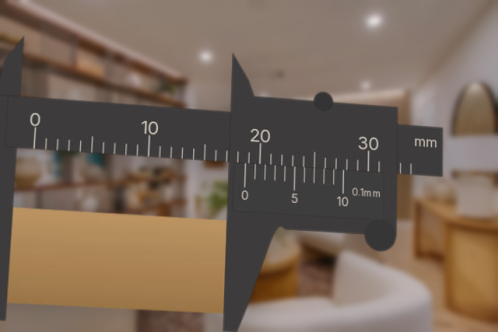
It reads 18.7
